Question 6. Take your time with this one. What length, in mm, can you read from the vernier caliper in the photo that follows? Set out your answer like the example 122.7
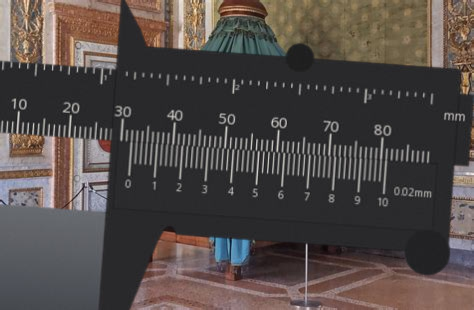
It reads 32.0
